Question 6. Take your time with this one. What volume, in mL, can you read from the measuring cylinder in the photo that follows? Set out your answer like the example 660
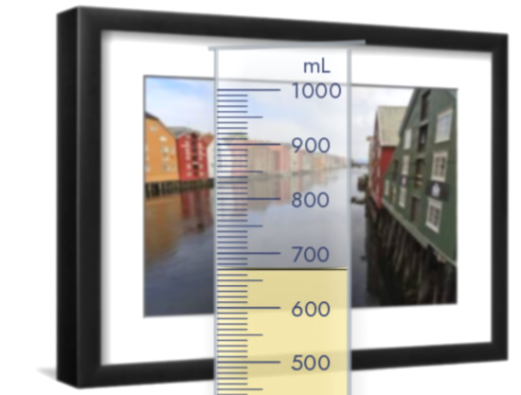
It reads 670
